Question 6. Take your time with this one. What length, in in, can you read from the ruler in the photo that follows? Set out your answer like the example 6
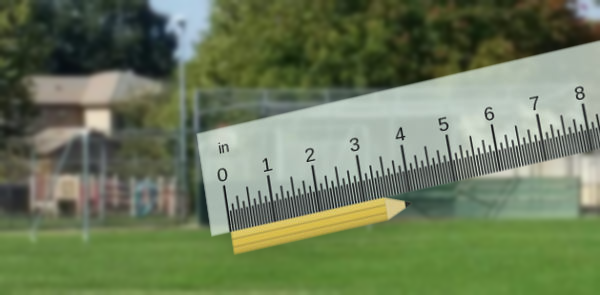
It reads 4
